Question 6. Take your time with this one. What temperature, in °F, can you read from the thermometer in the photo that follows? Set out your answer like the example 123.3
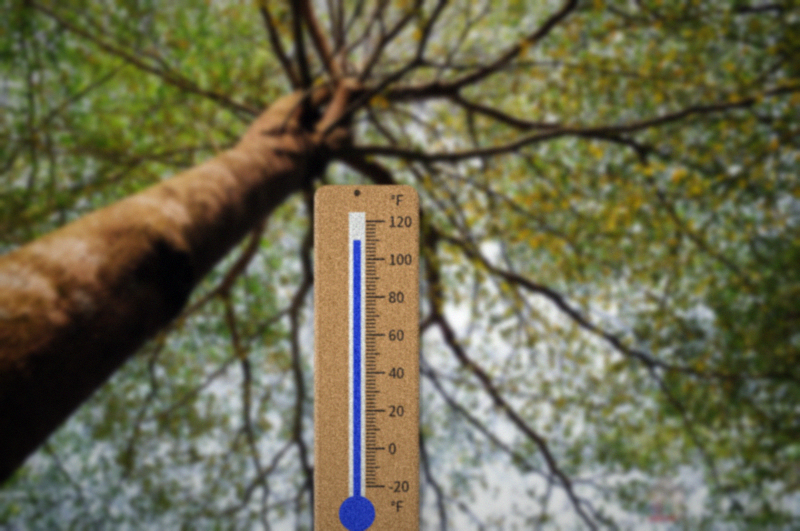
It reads 110
